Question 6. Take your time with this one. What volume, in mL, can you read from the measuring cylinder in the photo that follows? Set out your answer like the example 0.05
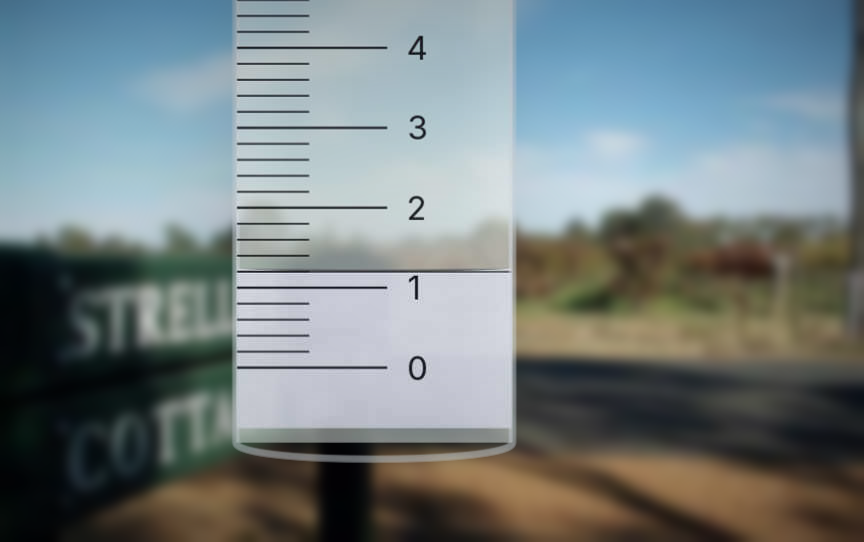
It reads 1.2
